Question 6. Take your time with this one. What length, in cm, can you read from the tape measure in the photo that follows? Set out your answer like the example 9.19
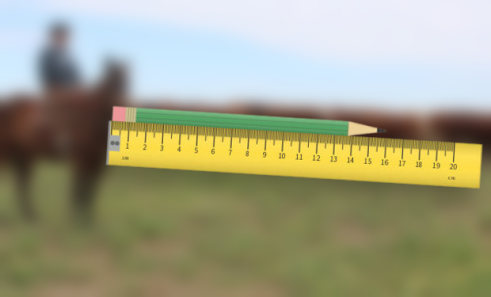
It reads 16
